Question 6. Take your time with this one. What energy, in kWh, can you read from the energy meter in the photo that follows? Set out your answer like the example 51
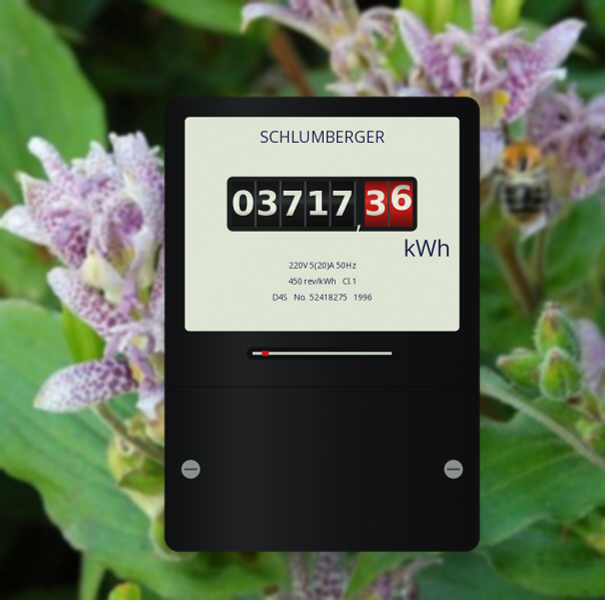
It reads 3717.36
